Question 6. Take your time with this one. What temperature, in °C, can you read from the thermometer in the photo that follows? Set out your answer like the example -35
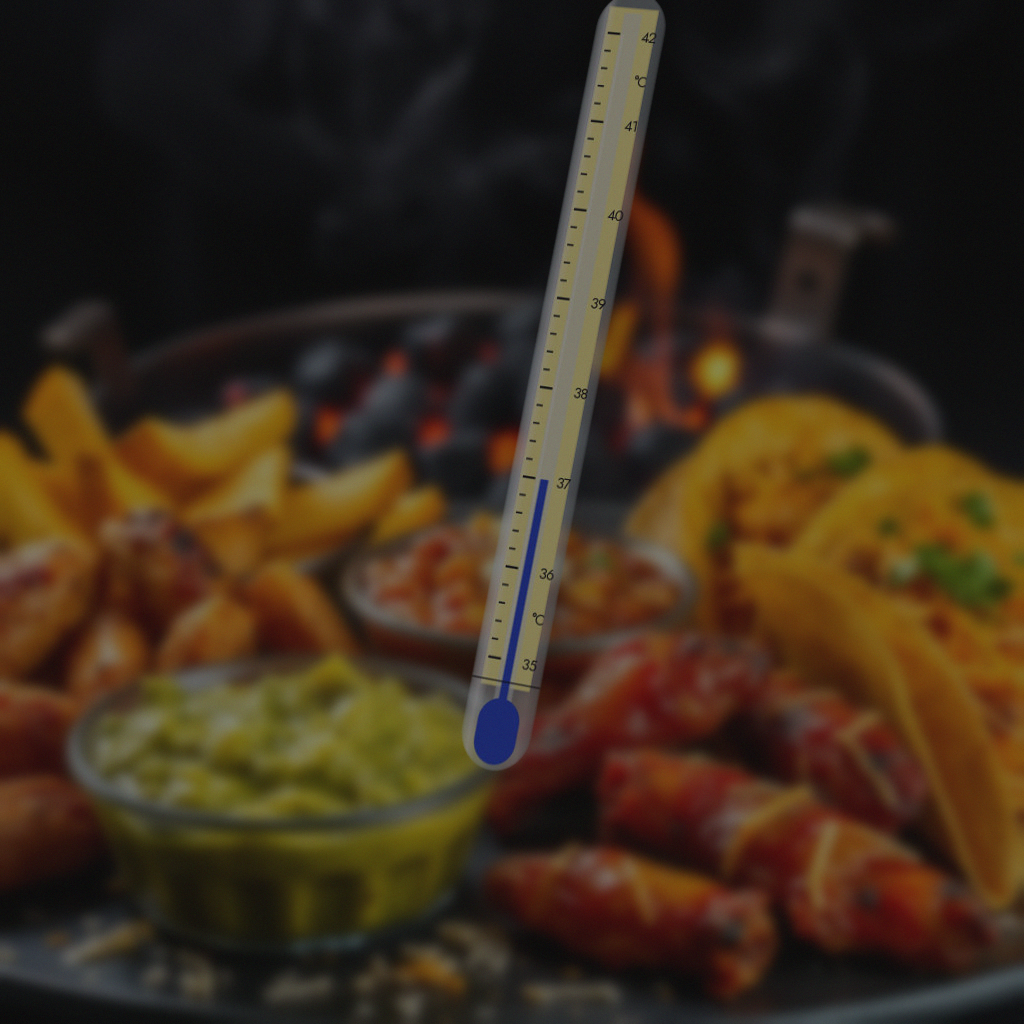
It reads 37
